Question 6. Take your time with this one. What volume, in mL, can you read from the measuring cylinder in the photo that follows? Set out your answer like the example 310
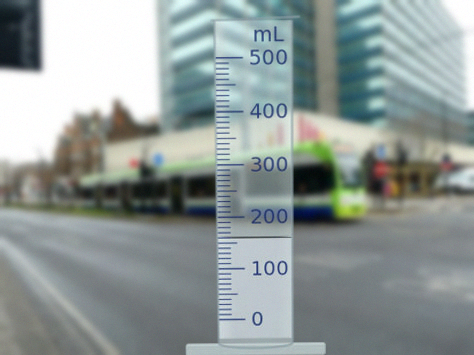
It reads 160
